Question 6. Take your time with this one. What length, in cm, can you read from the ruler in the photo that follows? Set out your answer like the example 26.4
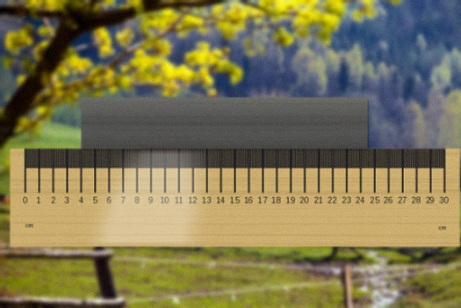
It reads 20.5
